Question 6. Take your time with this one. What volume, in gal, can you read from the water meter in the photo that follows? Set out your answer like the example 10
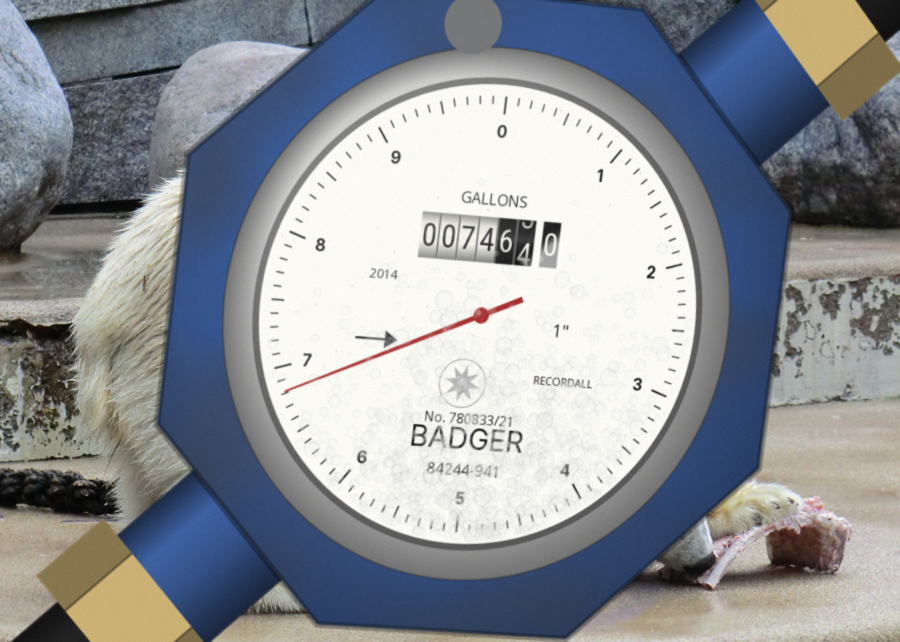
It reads 74636.8
